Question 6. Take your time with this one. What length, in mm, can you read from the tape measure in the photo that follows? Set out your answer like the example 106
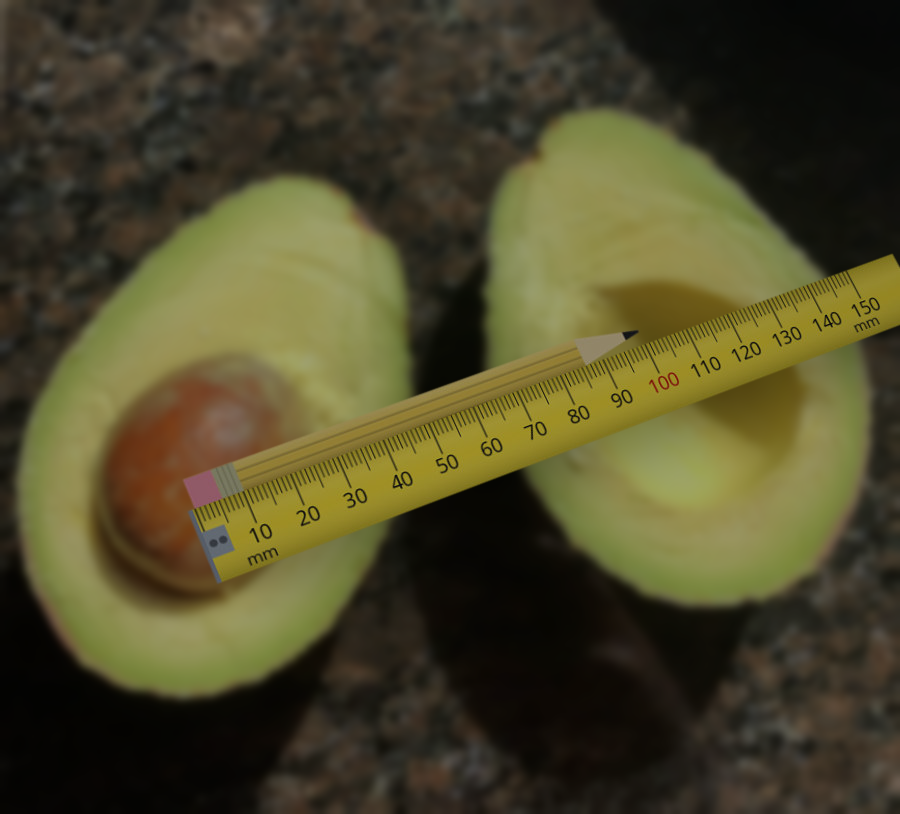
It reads 100
